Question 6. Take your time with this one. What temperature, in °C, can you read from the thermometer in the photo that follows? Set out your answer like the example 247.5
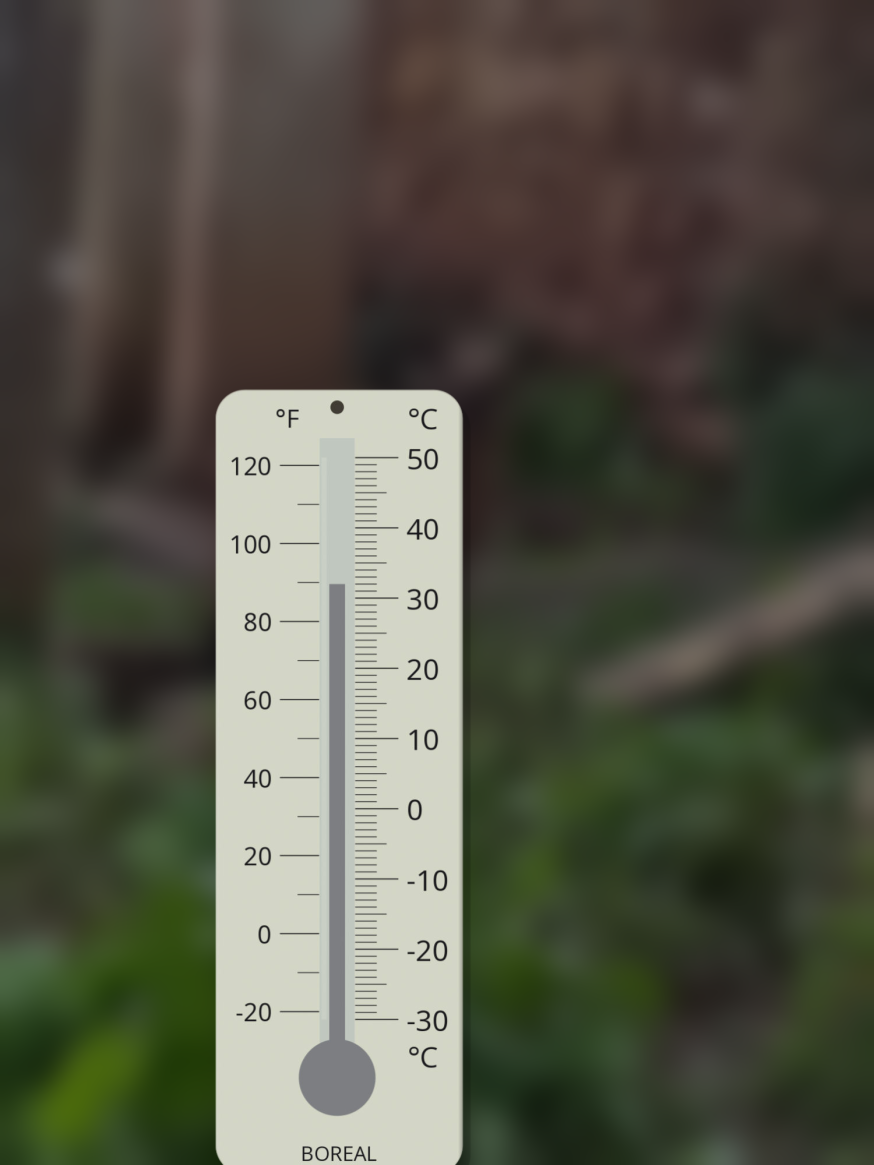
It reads 32
